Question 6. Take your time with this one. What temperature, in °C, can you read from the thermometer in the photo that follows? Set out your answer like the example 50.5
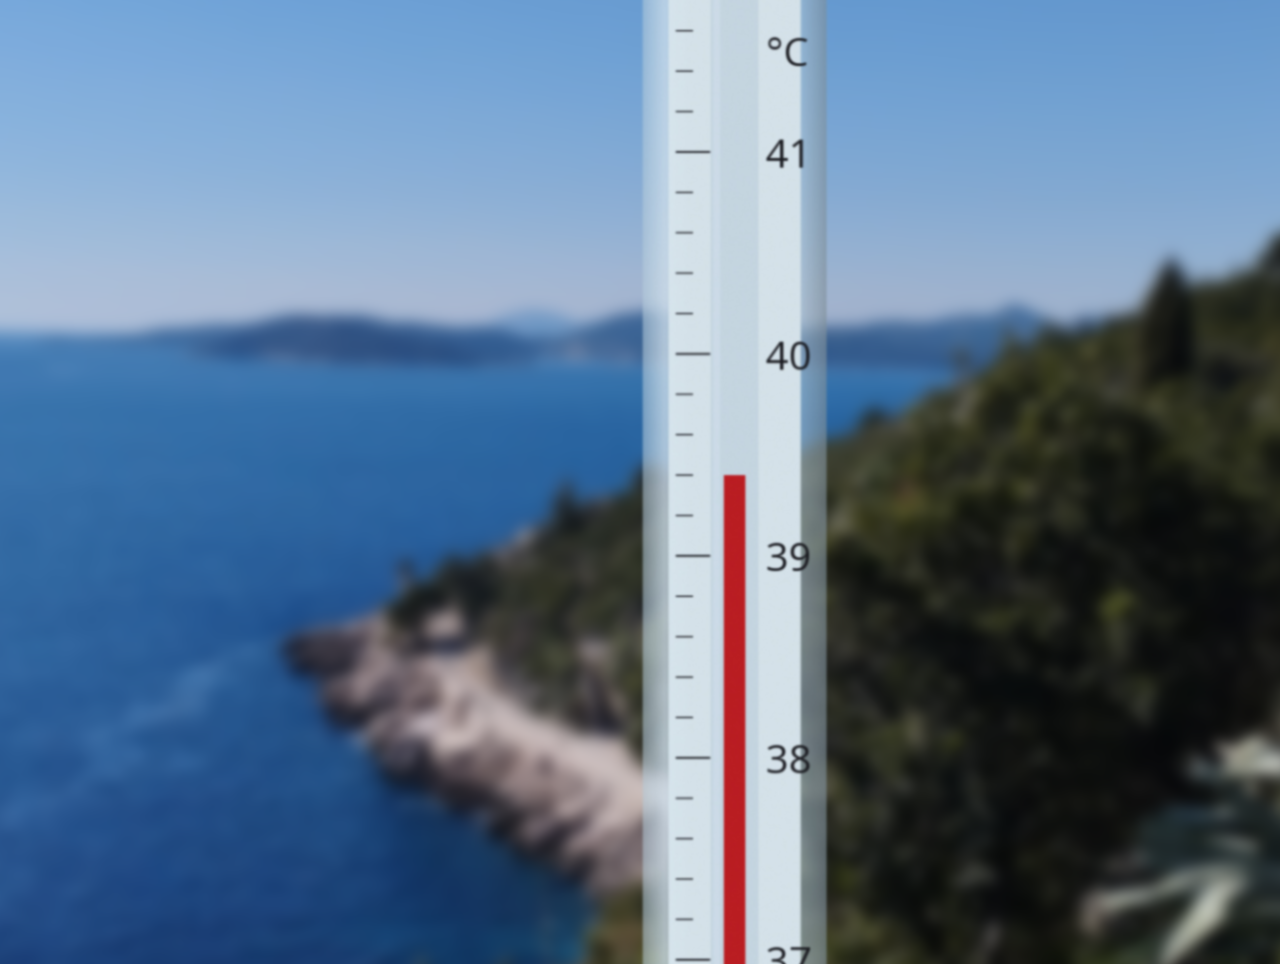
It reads 39.4
